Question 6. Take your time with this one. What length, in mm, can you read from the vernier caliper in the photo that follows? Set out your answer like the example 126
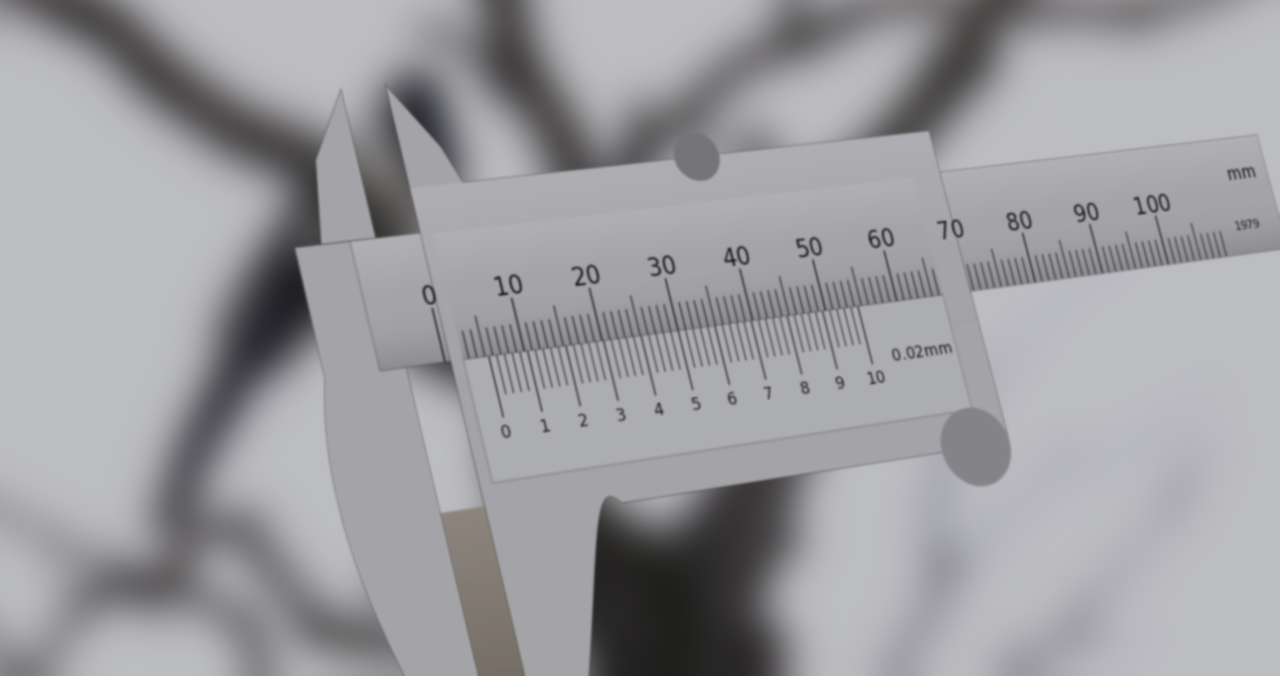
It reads 5.5
